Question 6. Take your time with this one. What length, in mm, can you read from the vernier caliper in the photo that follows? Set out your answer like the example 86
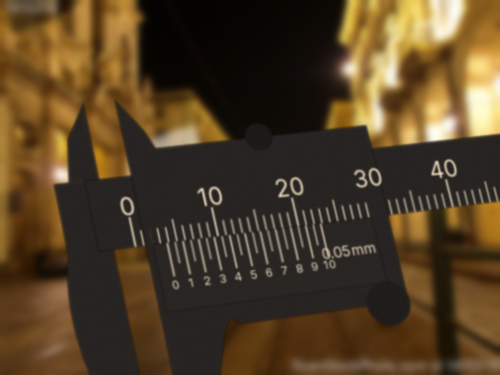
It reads 3.8
